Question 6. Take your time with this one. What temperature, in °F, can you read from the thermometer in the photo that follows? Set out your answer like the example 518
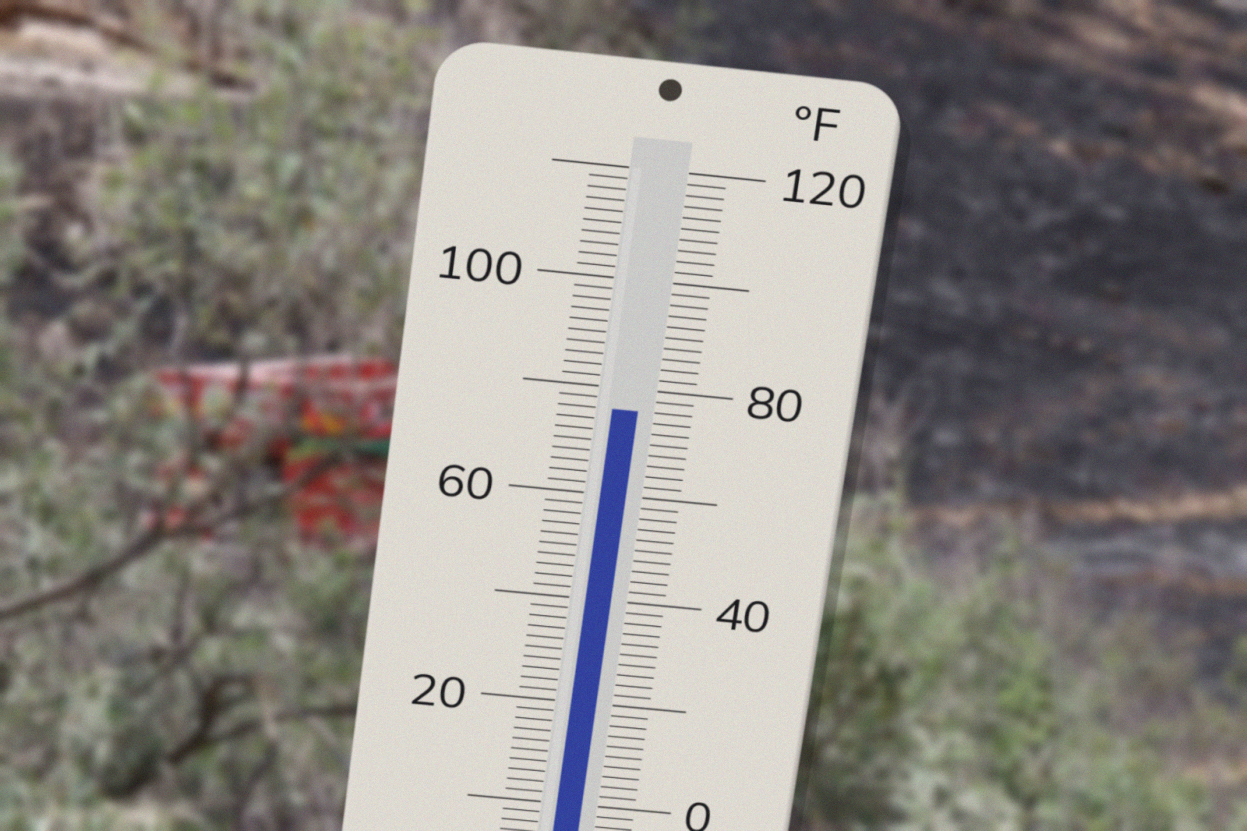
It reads 76
